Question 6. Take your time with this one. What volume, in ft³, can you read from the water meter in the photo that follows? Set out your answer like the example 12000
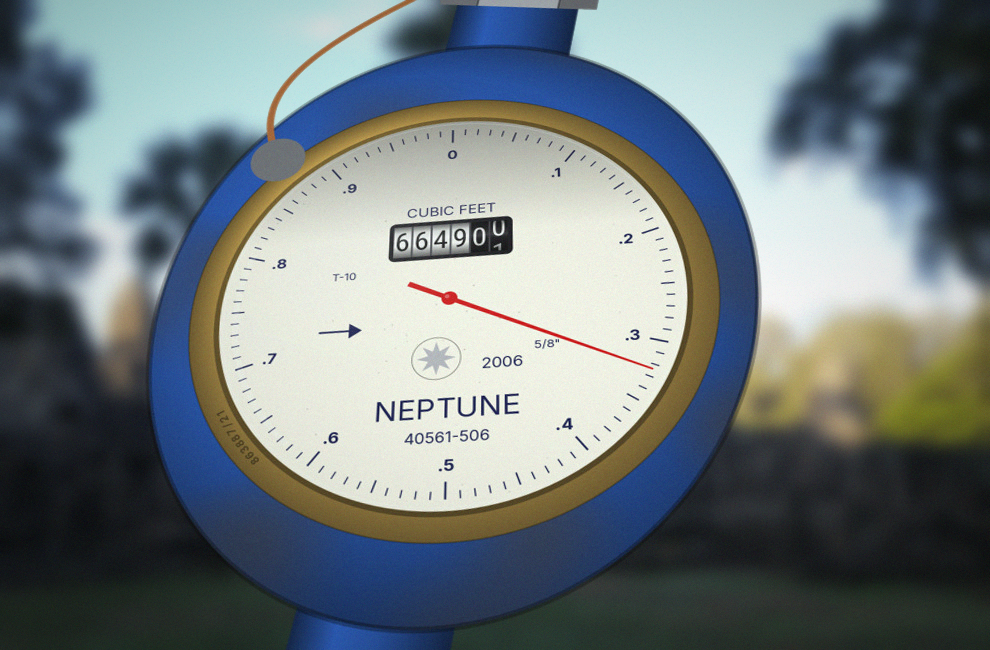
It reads 664900.32
